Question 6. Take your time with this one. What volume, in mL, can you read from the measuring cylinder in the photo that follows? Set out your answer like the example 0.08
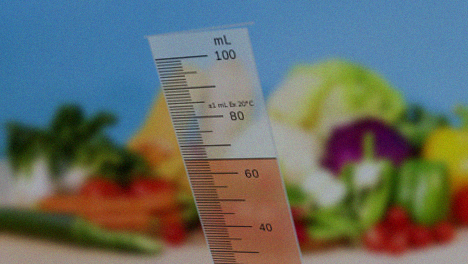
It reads 65
